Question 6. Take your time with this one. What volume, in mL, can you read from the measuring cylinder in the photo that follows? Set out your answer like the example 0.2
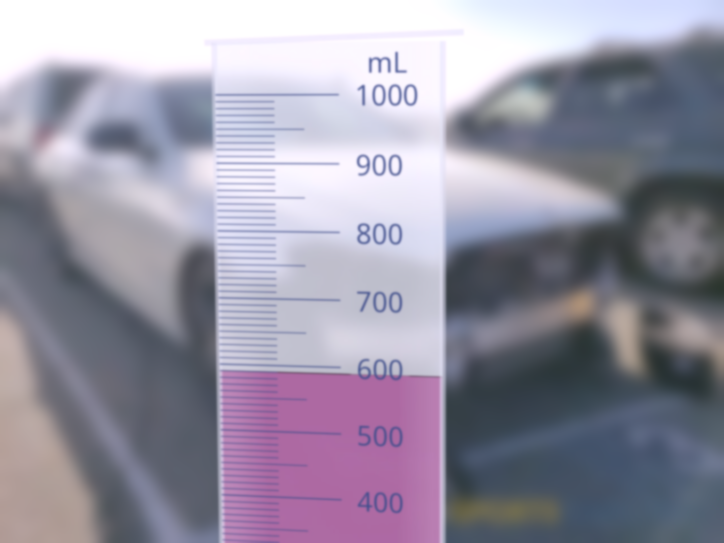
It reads 590
